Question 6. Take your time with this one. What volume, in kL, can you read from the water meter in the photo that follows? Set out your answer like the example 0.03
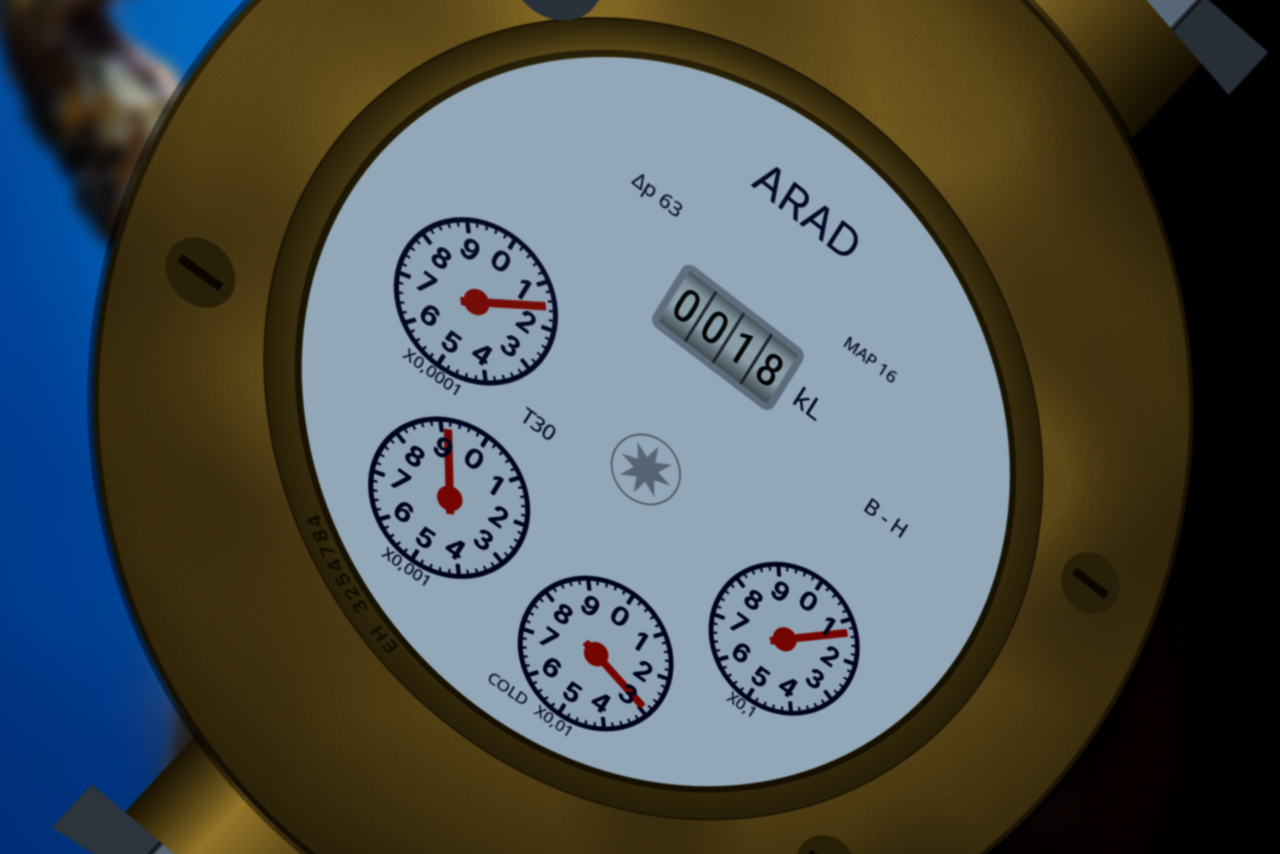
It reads 18.1291
